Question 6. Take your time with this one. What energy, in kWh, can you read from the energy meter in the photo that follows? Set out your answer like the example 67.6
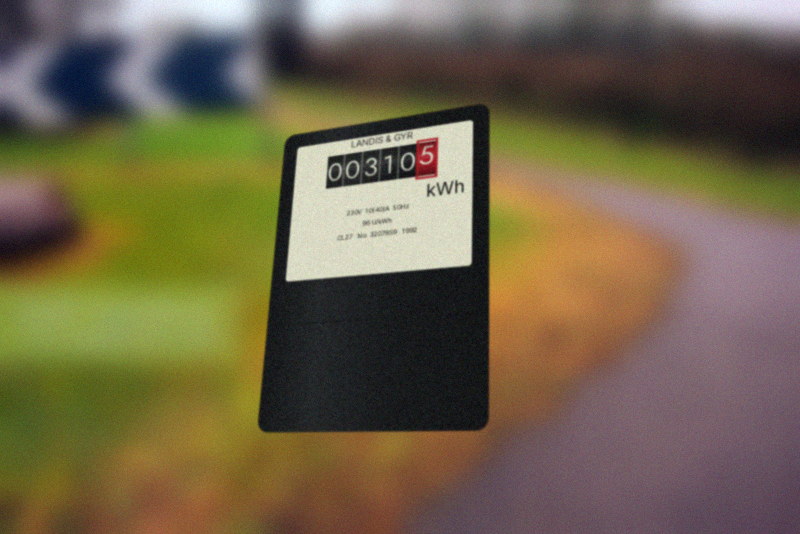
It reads 310.5
